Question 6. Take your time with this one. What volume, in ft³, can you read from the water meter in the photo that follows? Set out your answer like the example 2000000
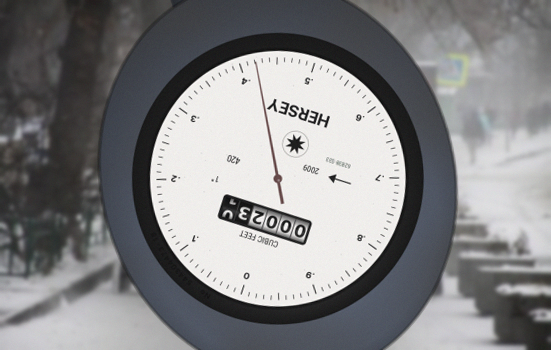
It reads 230.42
